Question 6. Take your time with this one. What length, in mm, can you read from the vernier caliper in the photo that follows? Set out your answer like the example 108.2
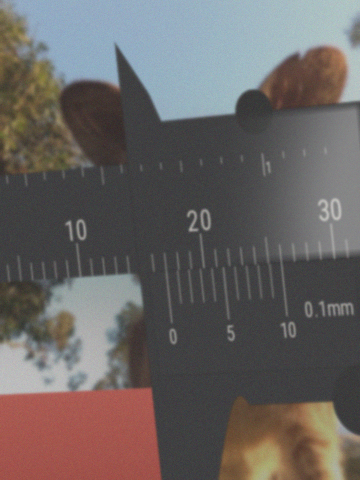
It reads 17.0
